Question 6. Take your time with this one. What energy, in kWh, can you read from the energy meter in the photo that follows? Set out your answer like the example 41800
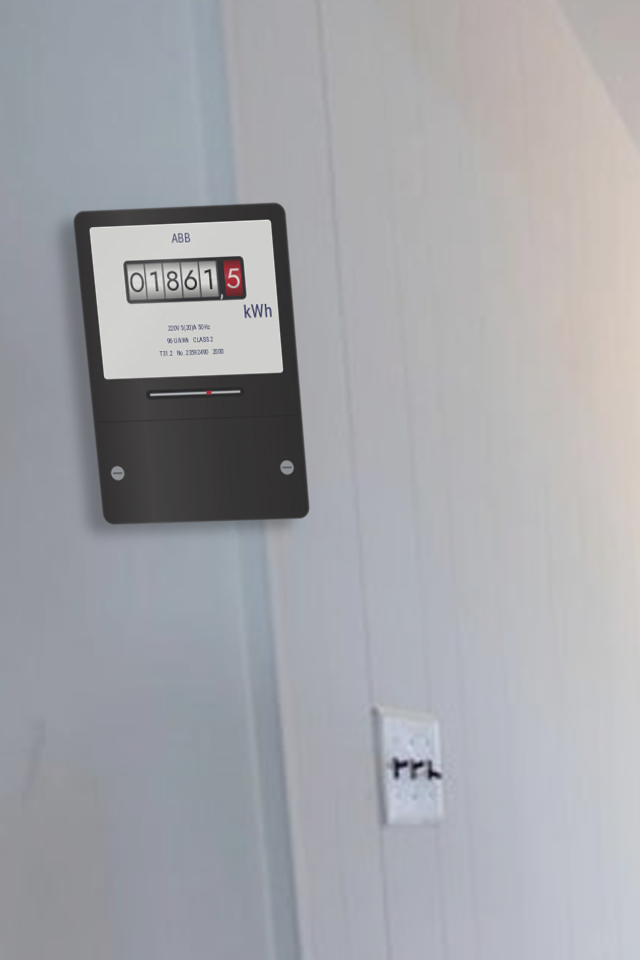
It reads 1861.5
